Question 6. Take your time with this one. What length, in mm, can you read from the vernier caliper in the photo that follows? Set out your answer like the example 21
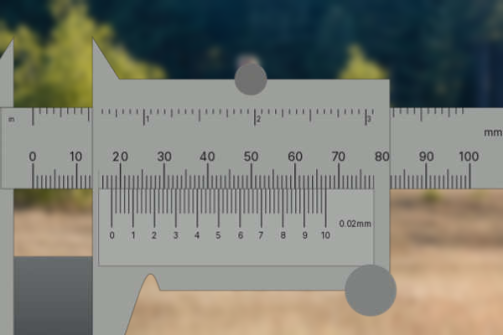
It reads 18.0
